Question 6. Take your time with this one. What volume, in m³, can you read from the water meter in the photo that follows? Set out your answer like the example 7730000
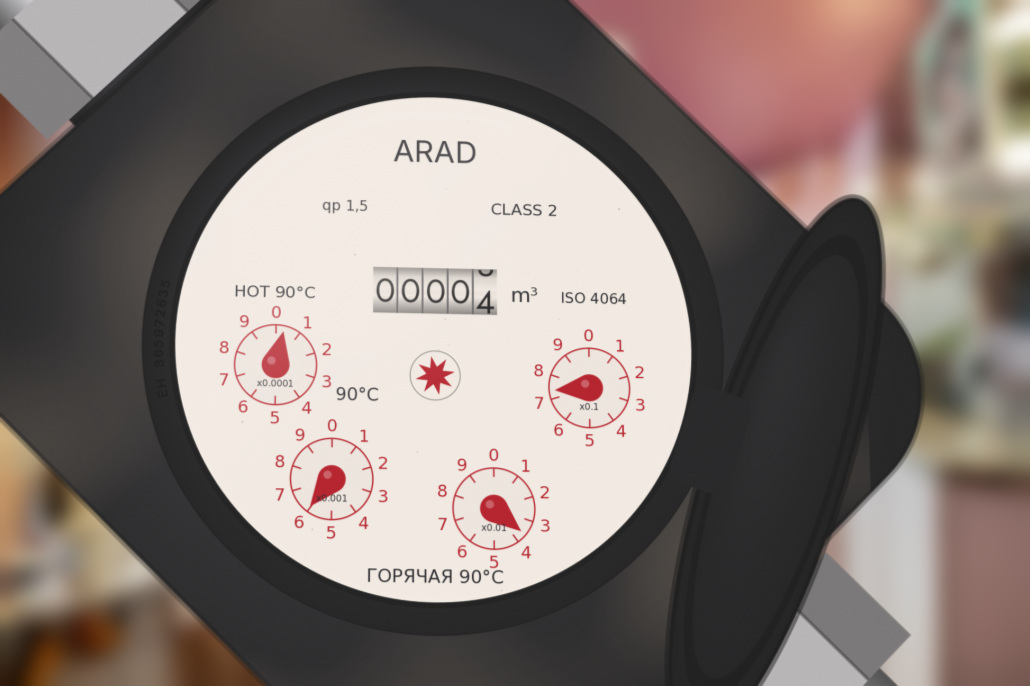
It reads 3.7360
